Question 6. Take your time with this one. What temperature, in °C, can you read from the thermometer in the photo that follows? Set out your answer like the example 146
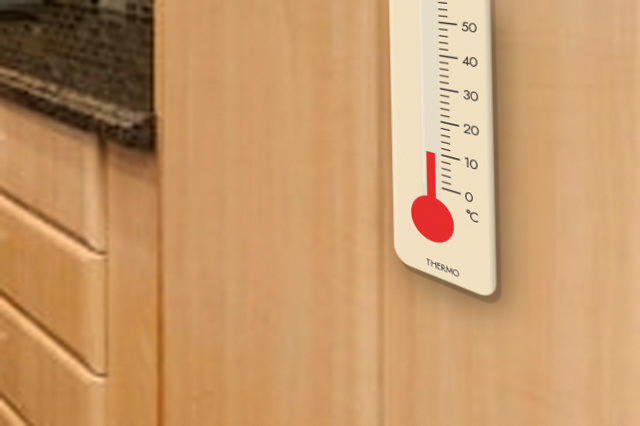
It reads 10
